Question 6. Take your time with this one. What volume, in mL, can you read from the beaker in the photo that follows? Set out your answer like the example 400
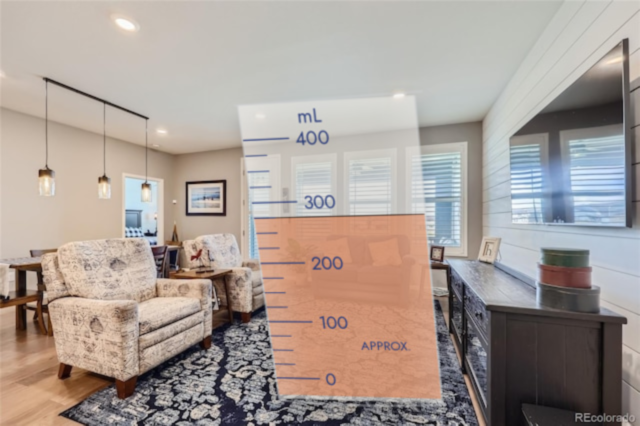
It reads 275
